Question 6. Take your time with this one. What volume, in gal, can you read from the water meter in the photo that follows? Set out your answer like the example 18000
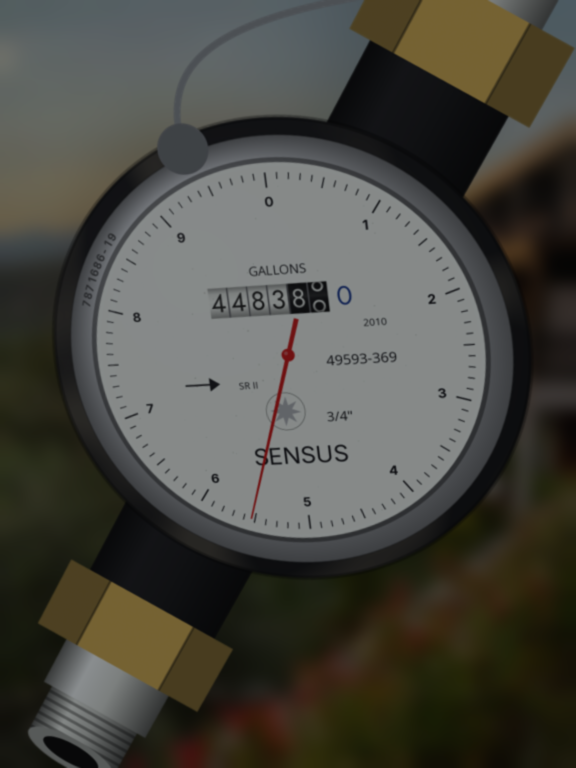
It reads 4483885.5
